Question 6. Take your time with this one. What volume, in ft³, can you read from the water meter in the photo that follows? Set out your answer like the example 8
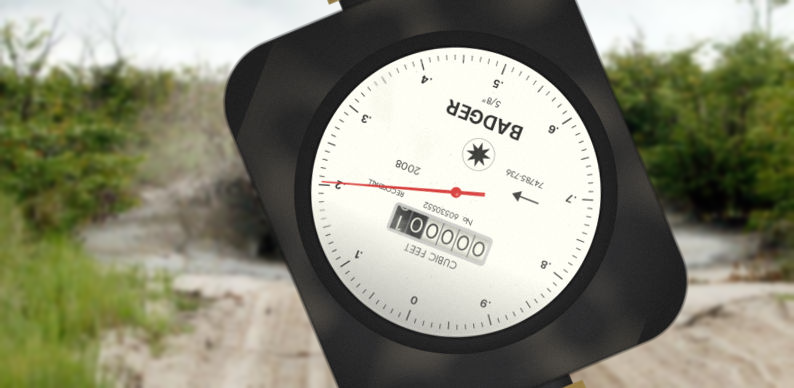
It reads 1.20
